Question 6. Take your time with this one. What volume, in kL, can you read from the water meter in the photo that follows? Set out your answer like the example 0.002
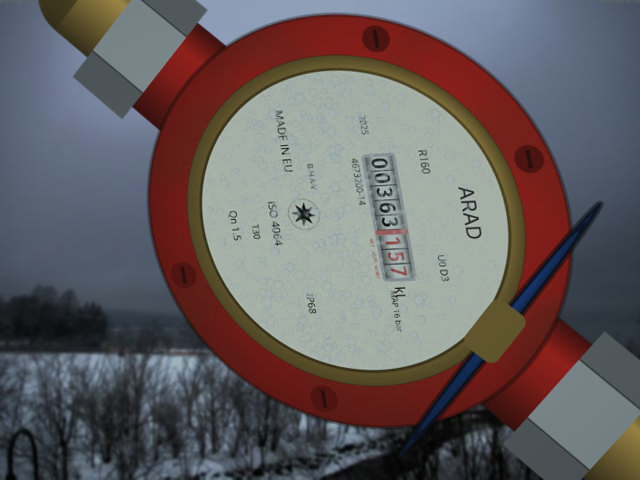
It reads 363.157
